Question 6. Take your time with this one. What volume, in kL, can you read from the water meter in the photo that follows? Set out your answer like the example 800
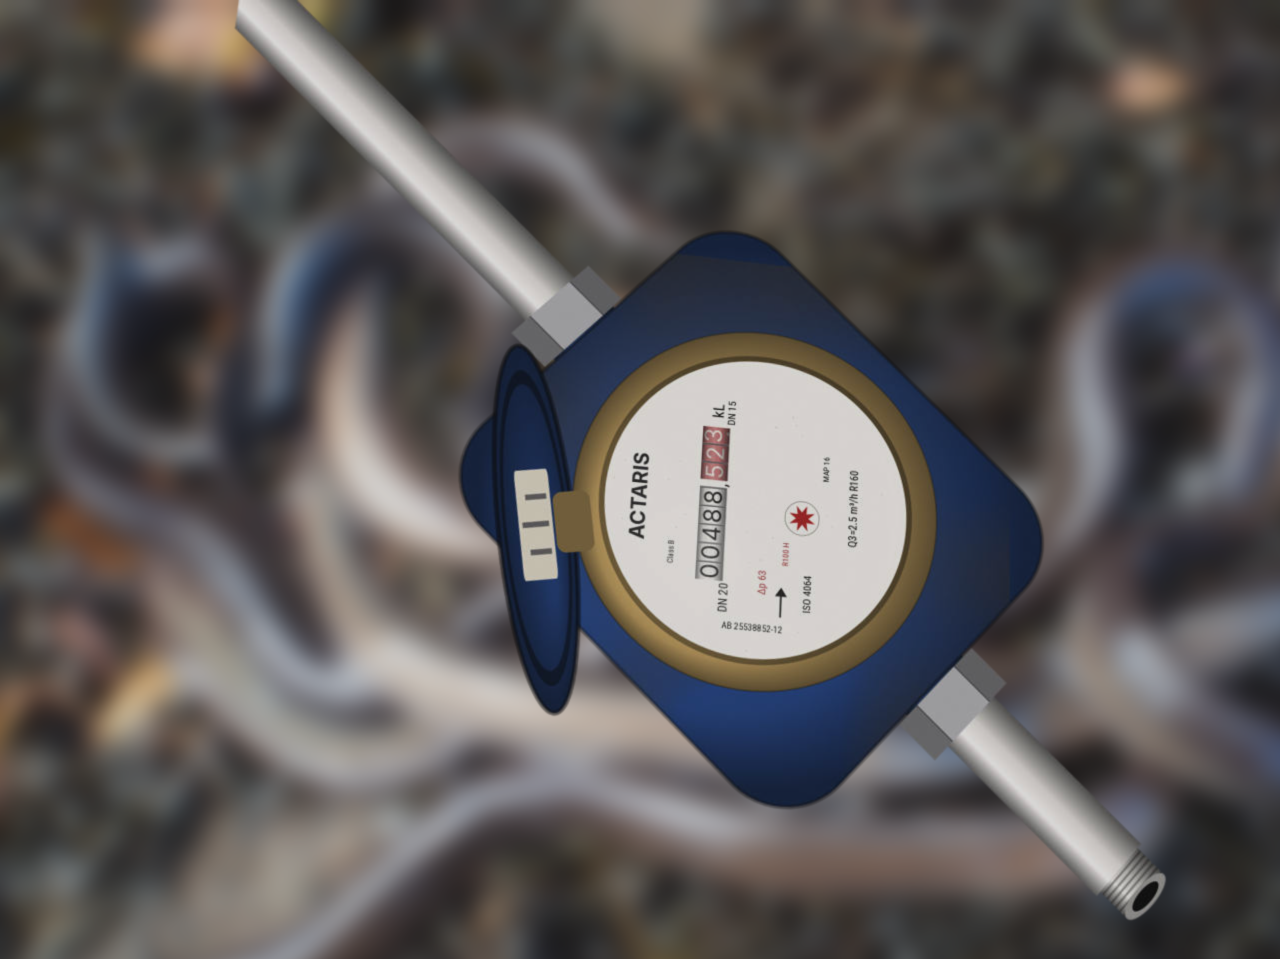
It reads 488.523
